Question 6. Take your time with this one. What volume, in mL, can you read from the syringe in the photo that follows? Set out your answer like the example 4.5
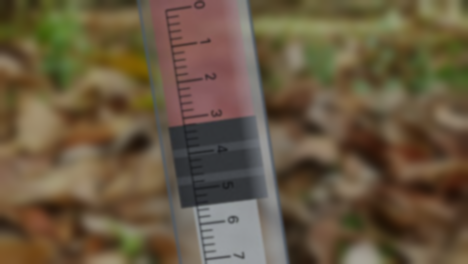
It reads 3.2
